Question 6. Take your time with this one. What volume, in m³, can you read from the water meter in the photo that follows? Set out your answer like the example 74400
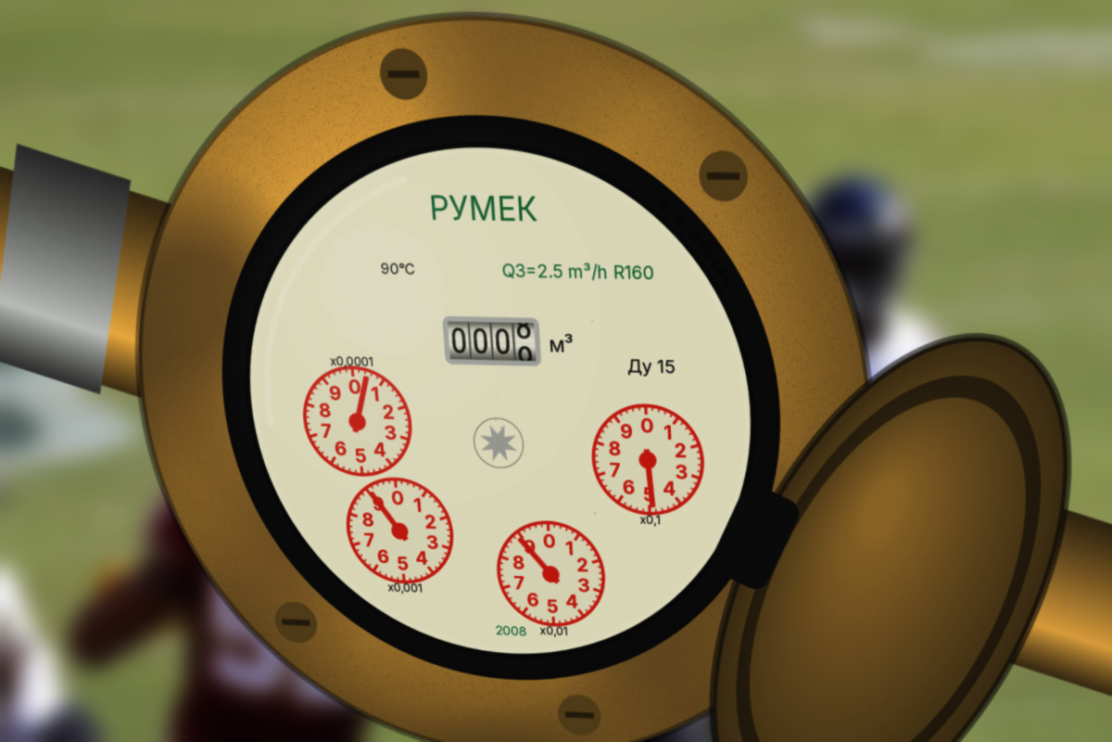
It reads 8.4890
